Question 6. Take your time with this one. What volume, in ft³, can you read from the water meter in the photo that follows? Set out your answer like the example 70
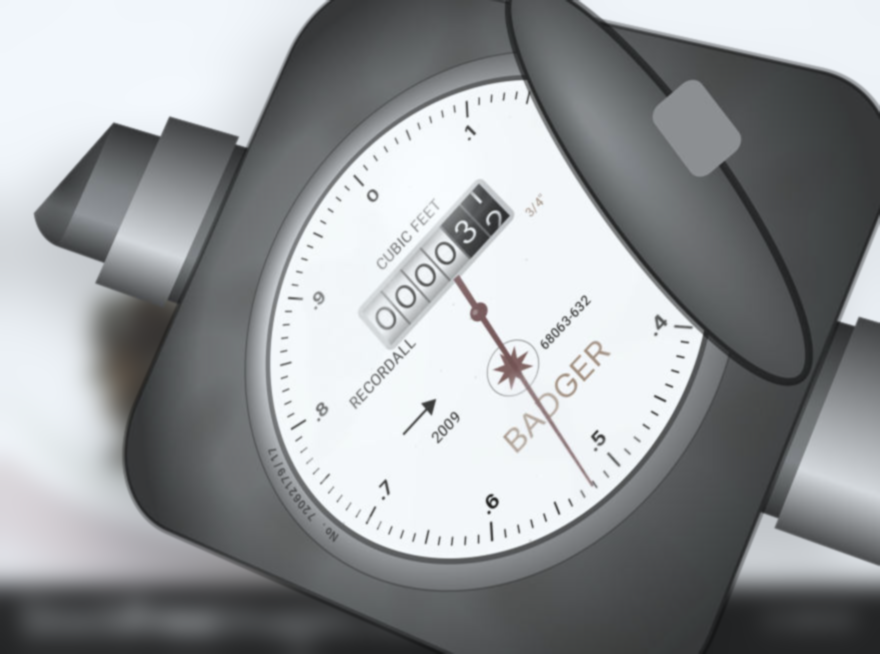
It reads 31.52
